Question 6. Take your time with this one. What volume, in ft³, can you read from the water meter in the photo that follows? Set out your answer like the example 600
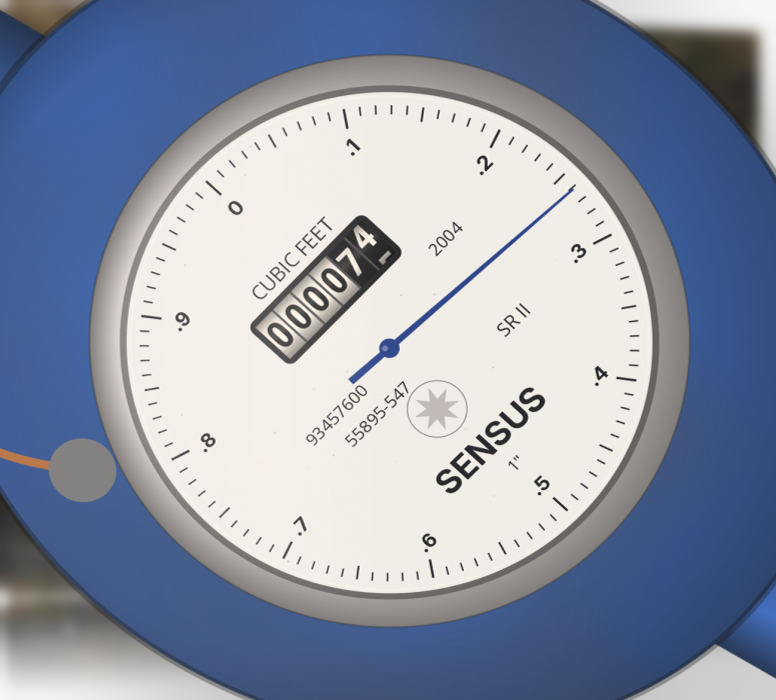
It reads 74.26
